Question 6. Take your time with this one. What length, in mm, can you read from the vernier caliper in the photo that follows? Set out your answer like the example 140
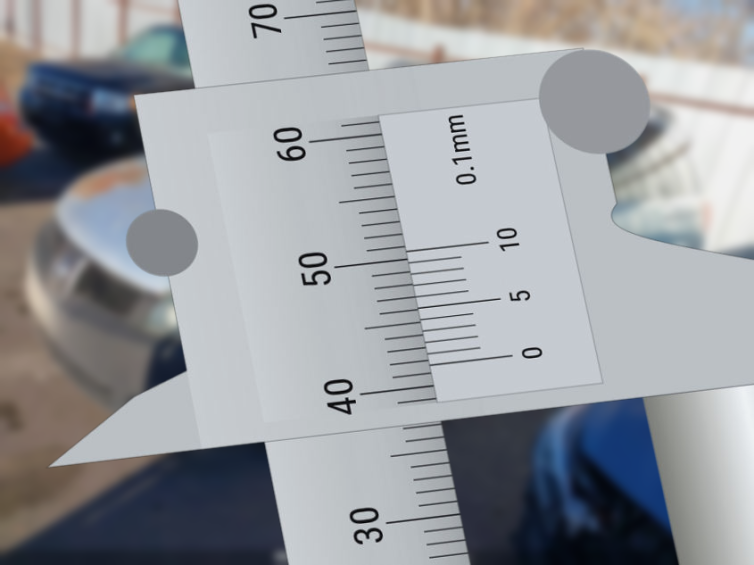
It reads 41.6
